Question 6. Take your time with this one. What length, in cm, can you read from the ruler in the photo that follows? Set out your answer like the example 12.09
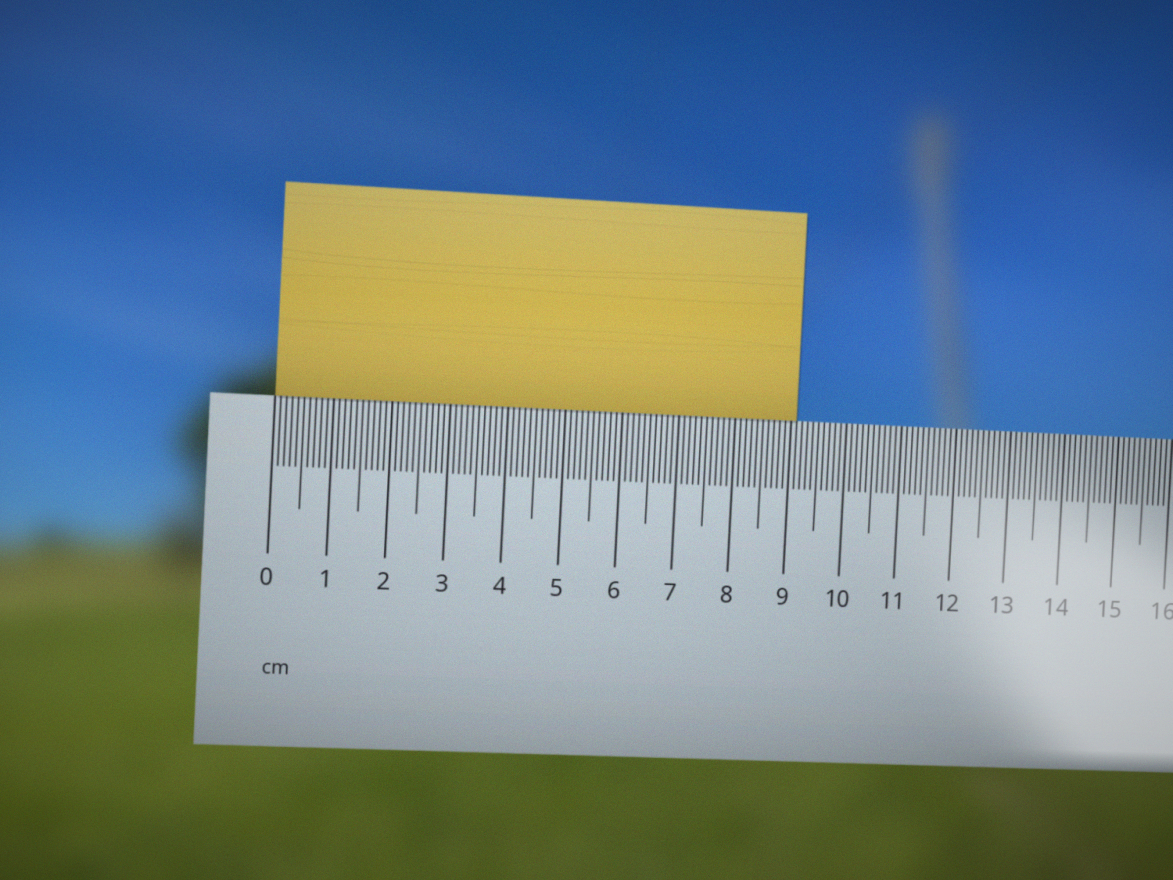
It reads 9.1
